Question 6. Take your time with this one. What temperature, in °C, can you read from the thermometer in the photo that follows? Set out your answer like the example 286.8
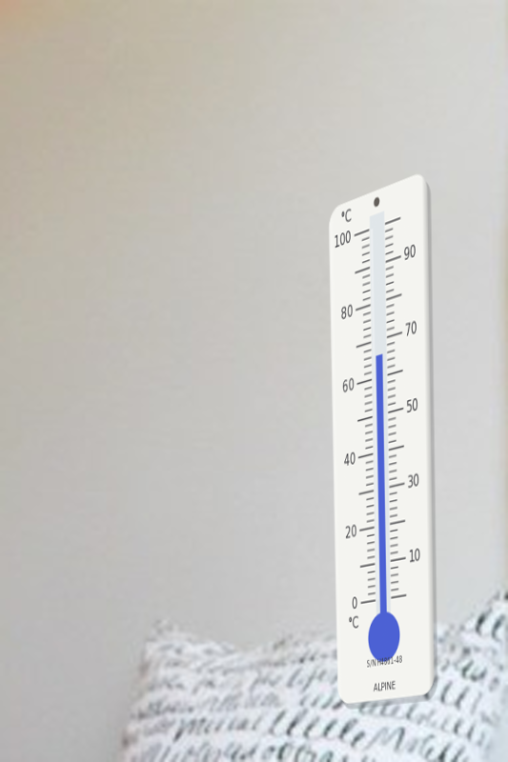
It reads 66
